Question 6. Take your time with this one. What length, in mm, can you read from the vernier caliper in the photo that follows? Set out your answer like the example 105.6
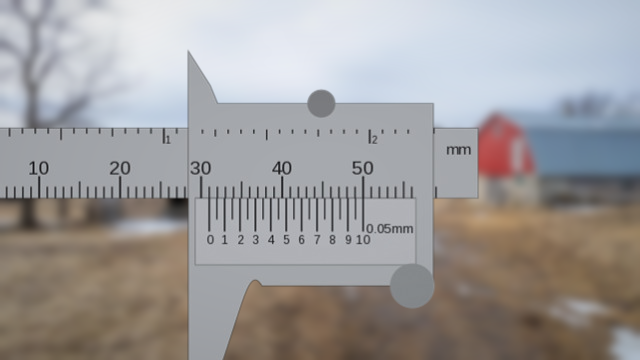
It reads 31.0
